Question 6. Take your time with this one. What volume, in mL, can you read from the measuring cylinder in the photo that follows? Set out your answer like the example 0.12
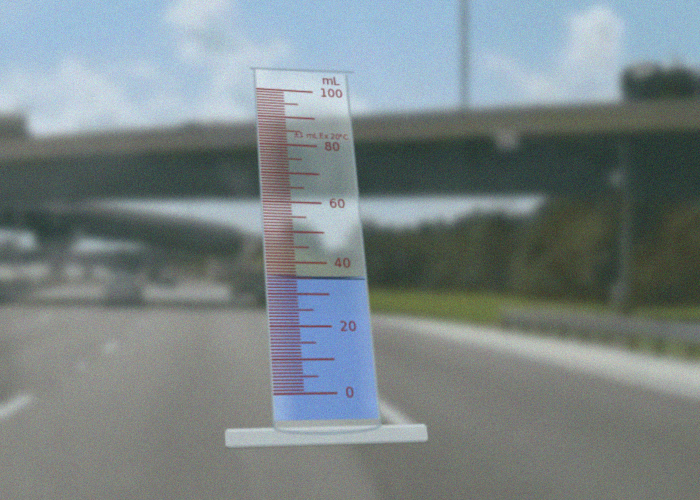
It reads 35
